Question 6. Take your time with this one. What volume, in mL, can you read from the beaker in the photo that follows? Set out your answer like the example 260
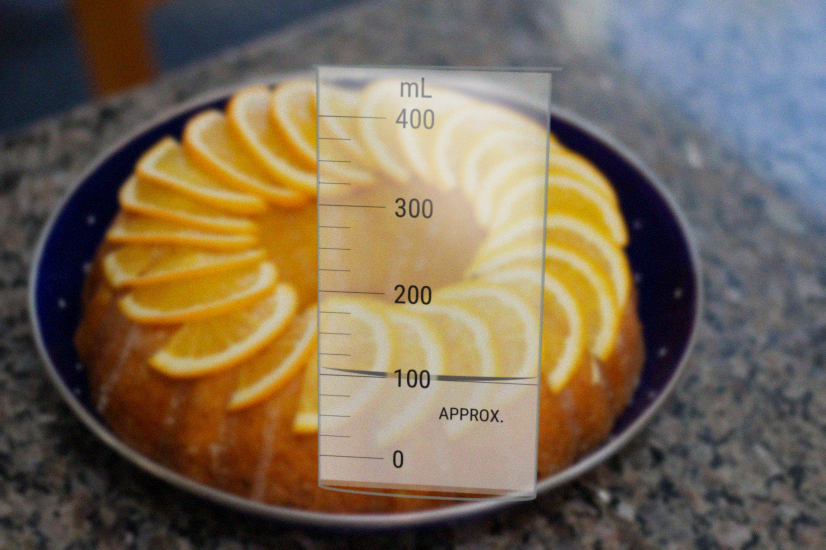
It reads 100
